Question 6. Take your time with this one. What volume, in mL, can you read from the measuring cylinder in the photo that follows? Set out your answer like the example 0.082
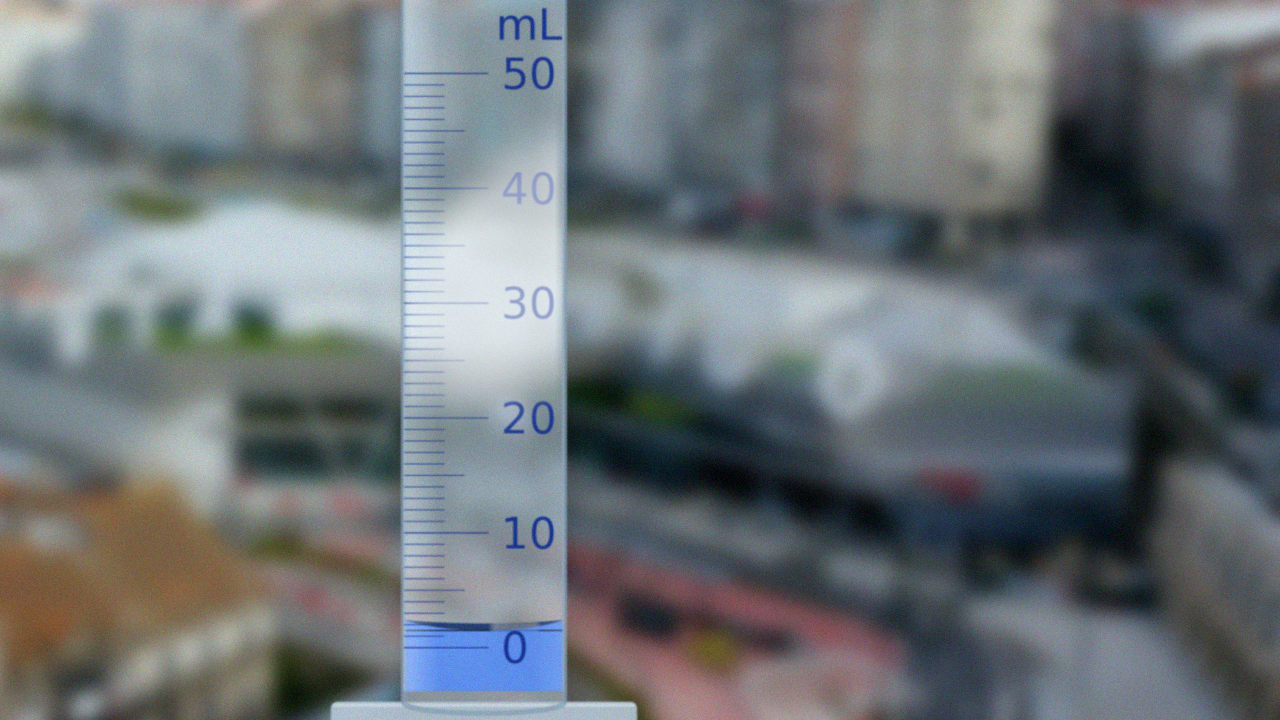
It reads 1.5
